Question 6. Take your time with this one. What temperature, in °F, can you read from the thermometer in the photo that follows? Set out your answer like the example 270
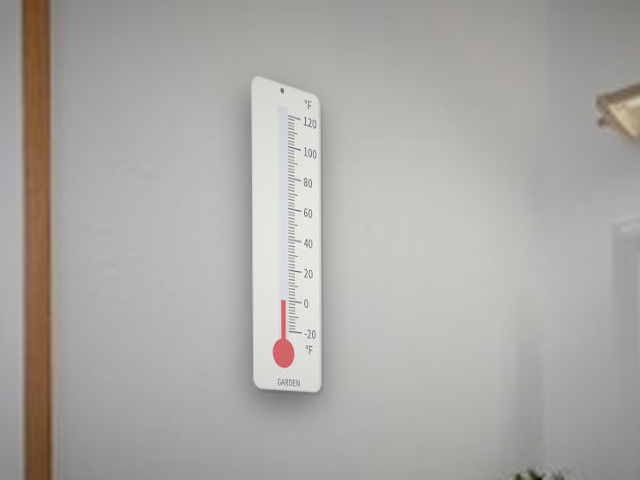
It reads 0
